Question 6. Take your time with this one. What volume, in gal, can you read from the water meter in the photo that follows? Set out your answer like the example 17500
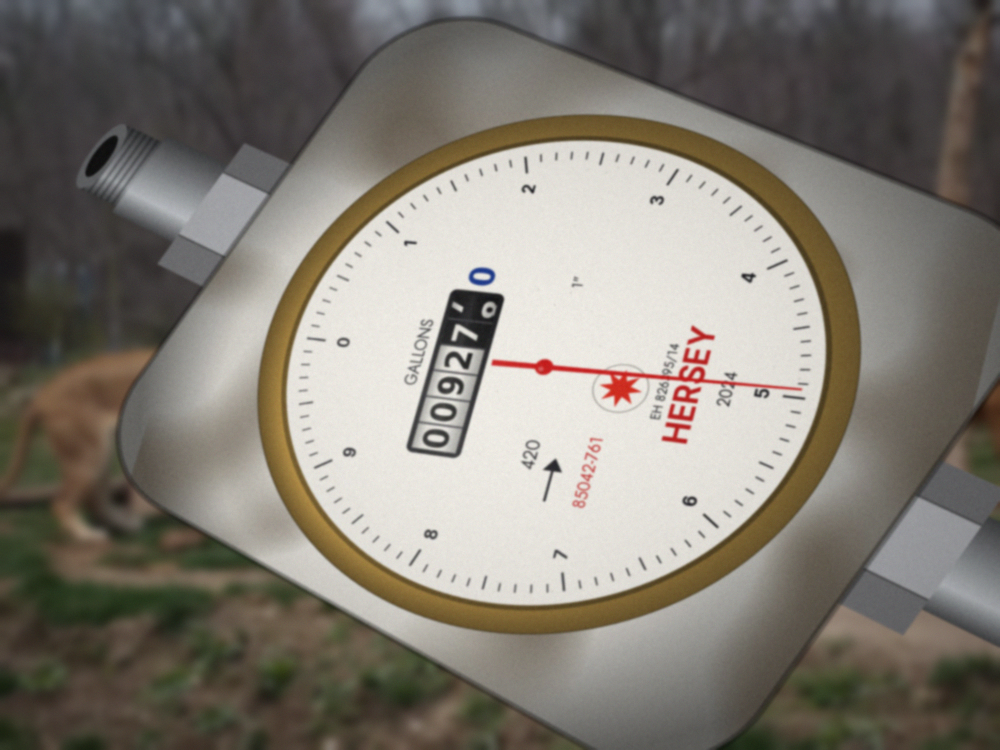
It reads 92774.9
